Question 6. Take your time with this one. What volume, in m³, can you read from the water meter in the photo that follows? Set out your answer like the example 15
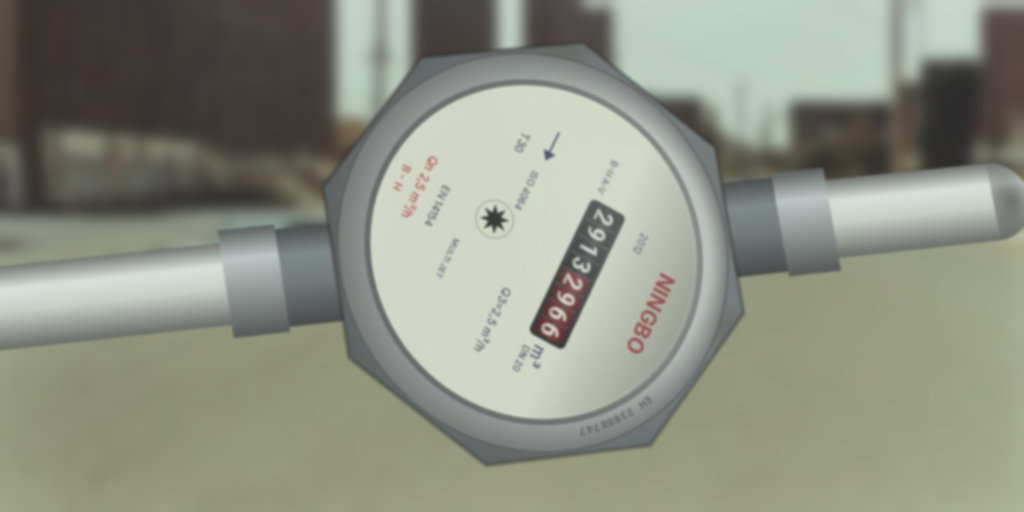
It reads 2913.2966
